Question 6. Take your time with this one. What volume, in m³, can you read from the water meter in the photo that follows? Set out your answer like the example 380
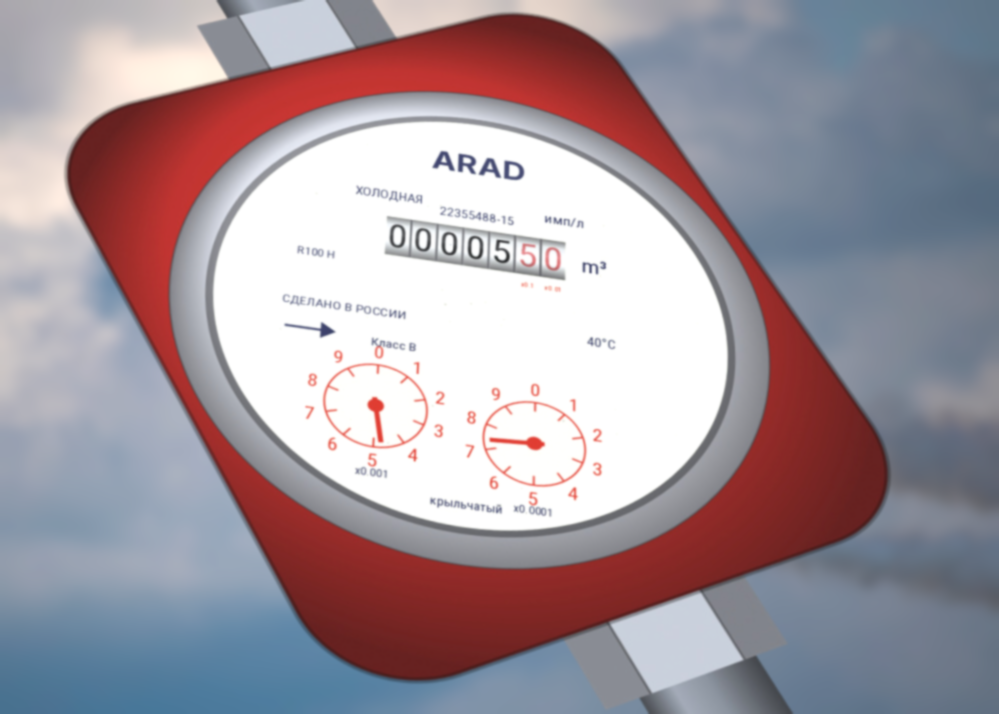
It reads 5.5047
